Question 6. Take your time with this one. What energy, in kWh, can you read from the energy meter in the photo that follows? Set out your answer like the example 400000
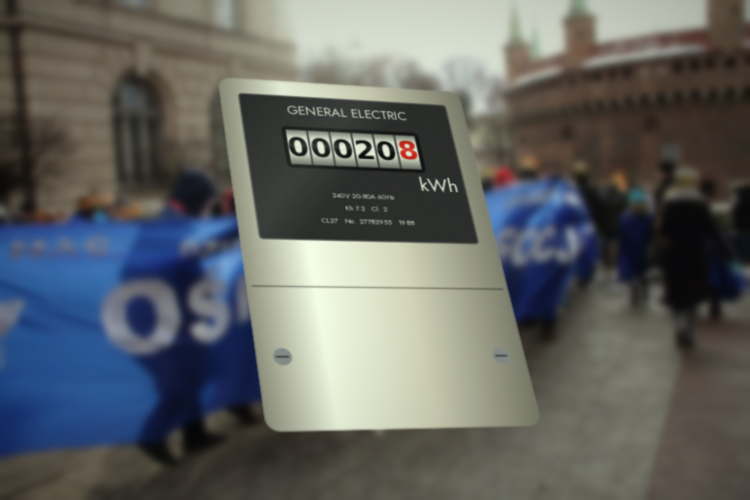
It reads 20.8
